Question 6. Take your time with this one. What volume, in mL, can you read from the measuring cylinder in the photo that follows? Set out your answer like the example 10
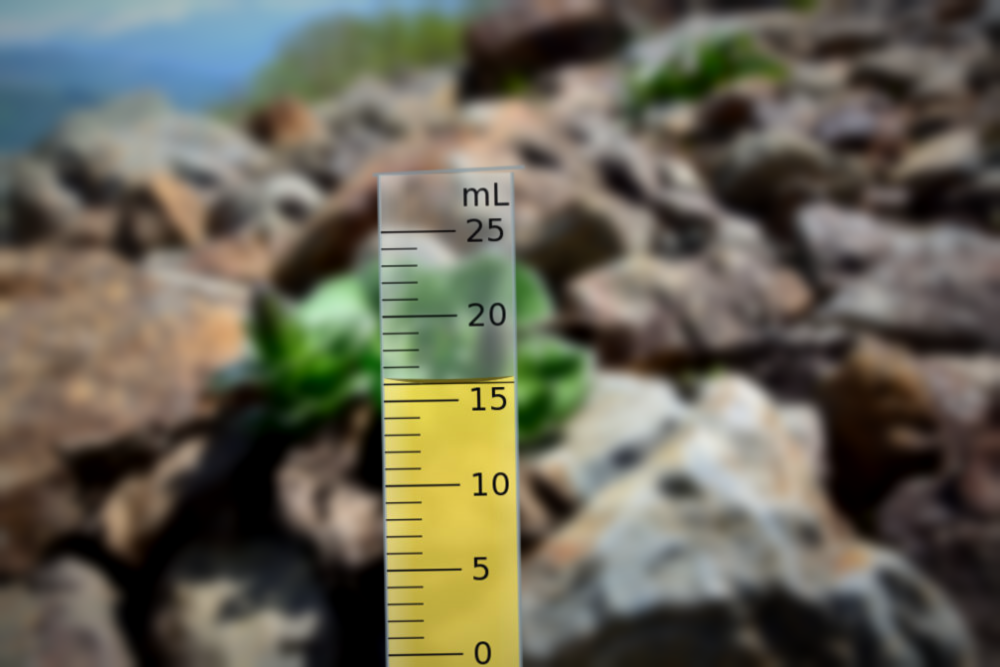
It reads 16
